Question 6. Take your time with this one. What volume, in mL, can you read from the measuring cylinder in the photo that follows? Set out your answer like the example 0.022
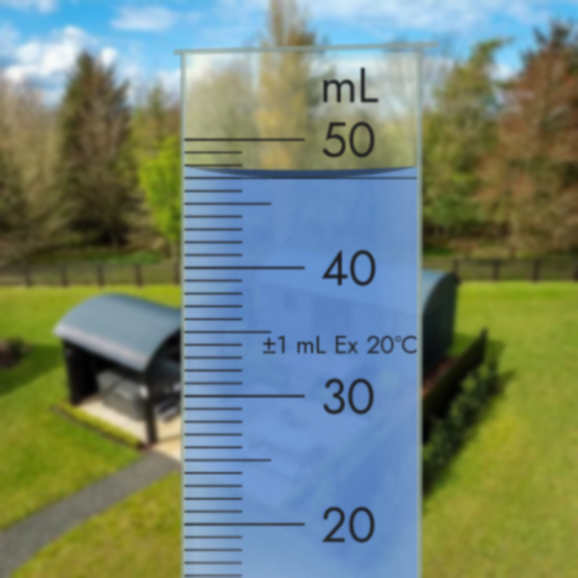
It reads 47
